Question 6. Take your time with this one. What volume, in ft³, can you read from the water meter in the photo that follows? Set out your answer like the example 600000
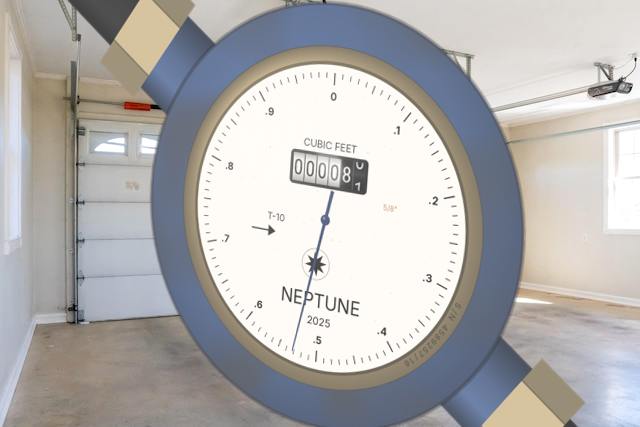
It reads 80.53
